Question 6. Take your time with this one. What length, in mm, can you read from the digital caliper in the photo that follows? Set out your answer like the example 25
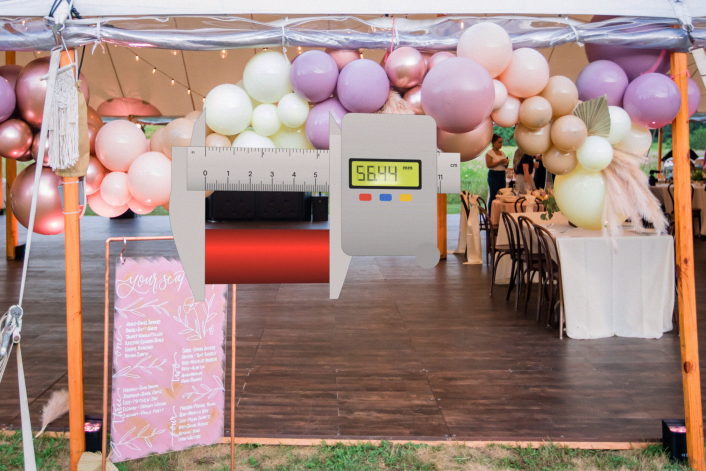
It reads 56.44
